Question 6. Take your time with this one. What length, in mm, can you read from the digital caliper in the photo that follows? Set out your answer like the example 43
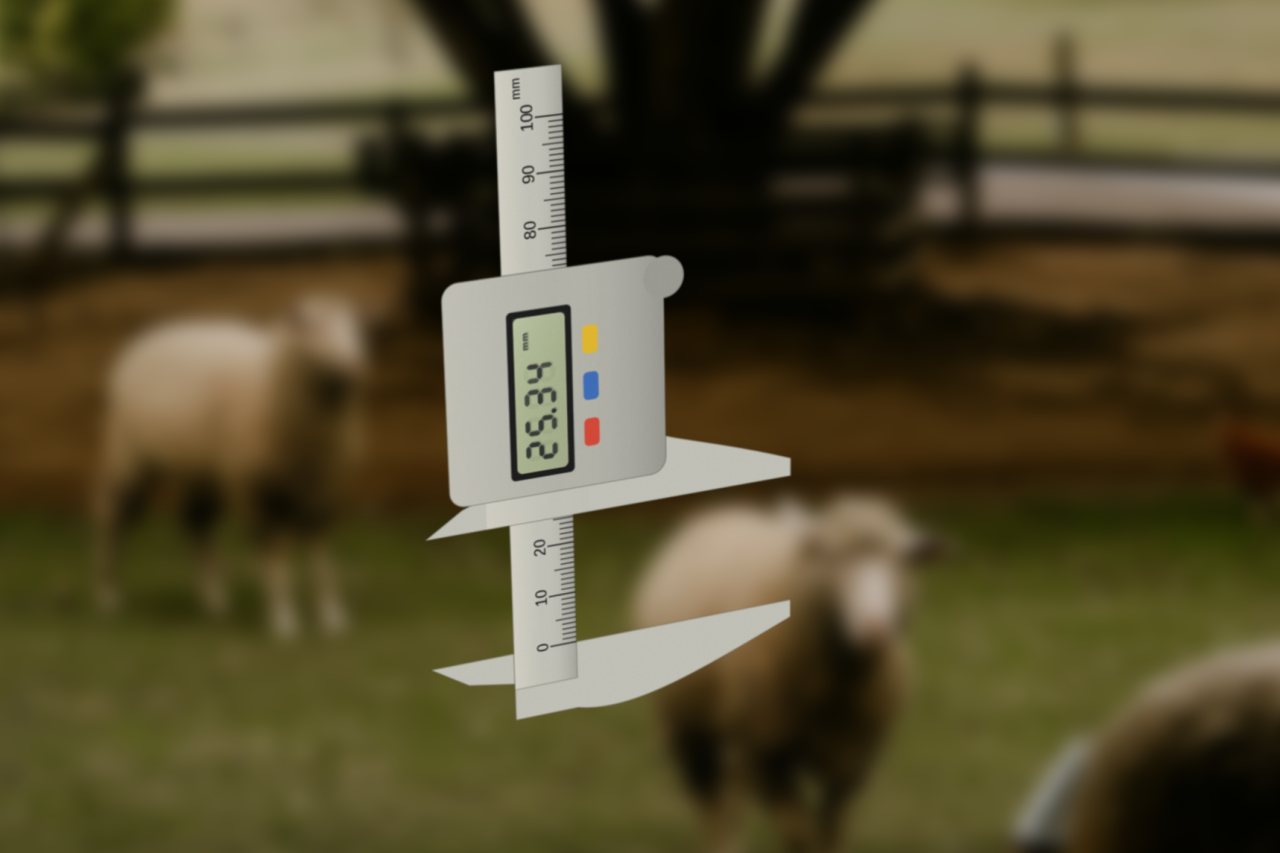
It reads 25.34
